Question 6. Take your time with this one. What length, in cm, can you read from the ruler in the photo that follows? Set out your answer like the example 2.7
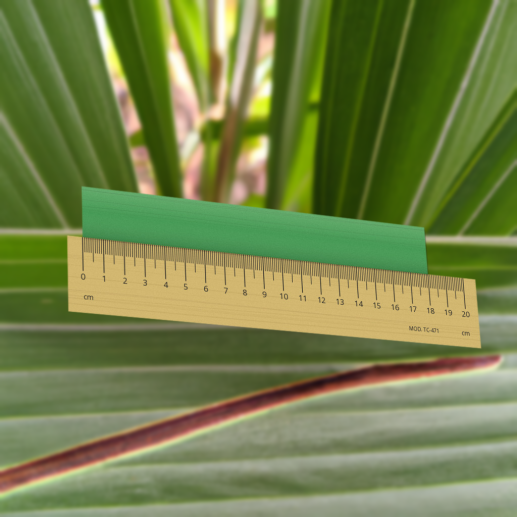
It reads 18
